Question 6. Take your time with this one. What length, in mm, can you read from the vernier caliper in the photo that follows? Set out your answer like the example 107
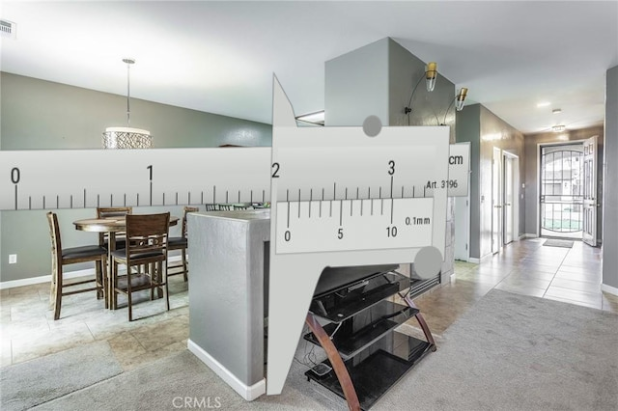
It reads 21.1
